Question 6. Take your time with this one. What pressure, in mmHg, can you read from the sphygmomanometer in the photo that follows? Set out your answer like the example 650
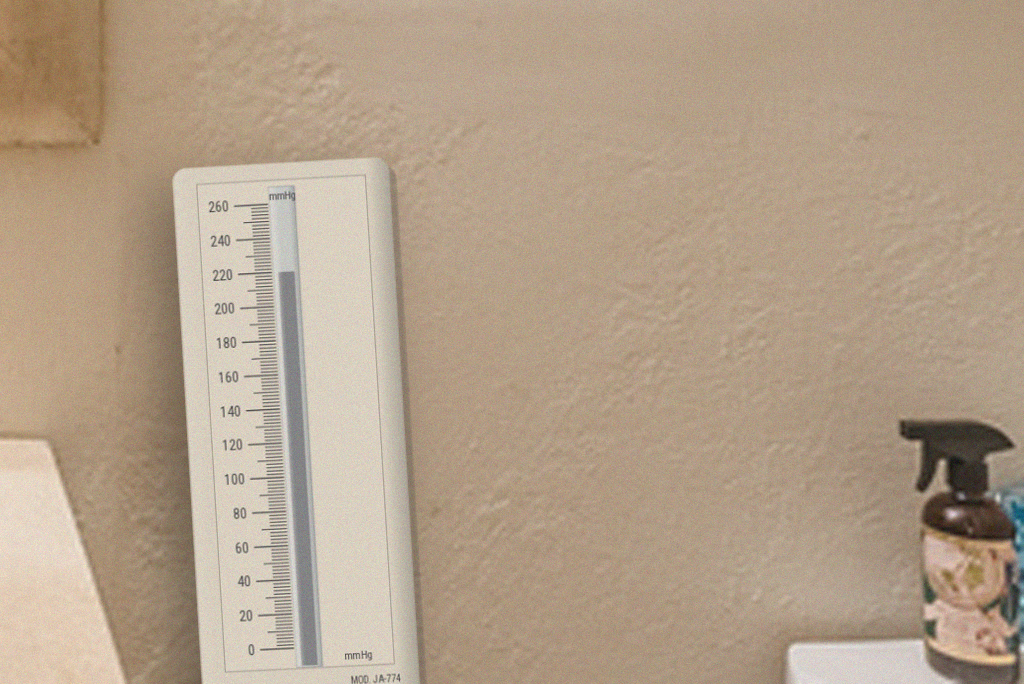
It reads 220
